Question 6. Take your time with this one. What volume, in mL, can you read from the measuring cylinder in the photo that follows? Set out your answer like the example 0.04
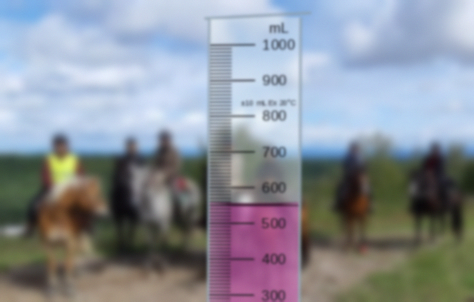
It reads 550
